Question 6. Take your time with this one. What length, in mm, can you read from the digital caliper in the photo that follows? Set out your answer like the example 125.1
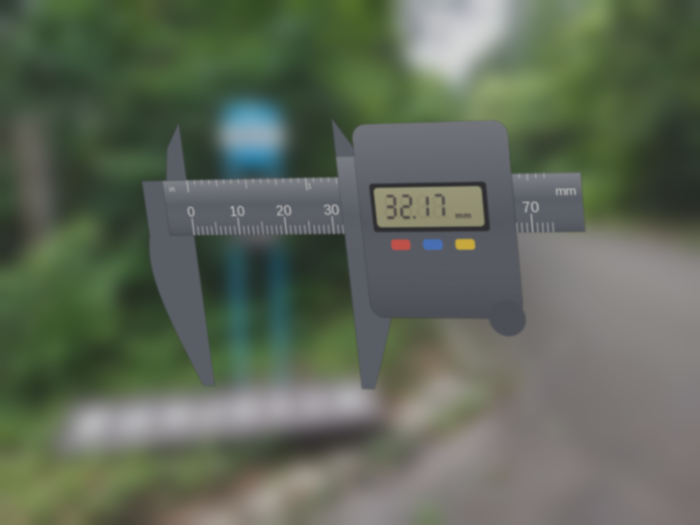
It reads 32.17
